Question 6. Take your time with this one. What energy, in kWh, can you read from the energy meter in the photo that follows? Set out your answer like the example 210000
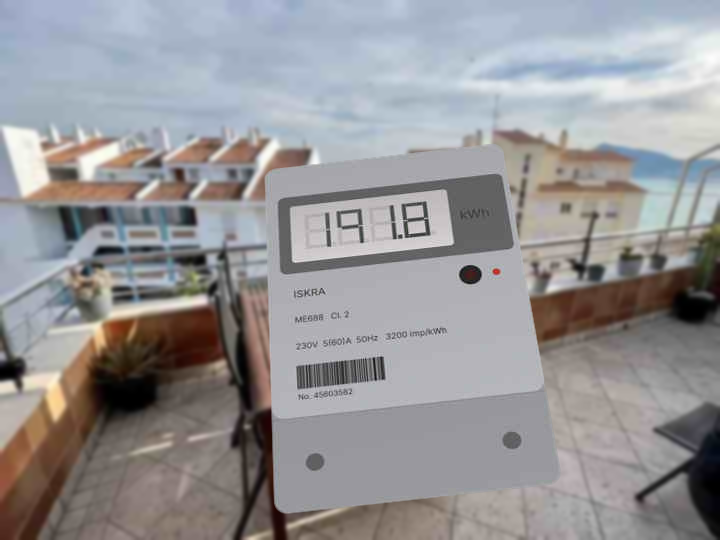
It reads 191.8
